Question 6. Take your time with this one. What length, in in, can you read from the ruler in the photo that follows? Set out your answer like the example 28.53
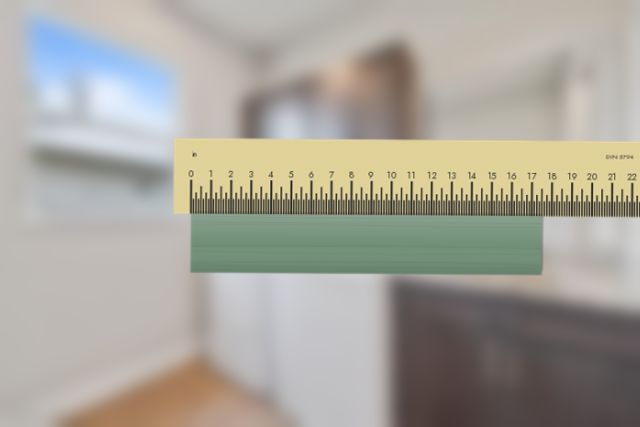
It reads 17.5
